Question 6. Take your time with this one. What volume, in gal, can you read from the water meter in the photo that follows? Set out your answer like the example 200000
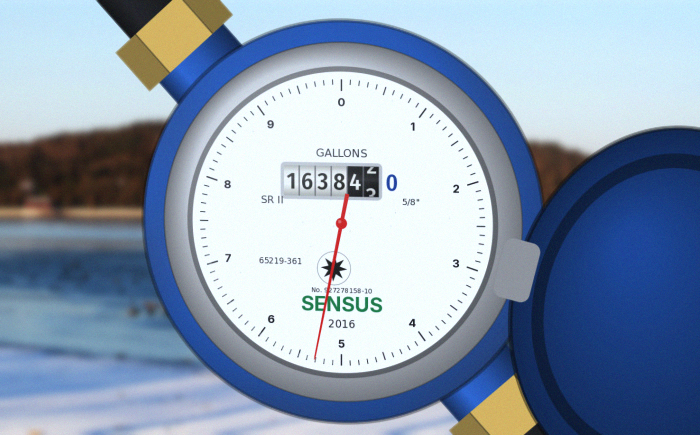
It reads 1638425.3
